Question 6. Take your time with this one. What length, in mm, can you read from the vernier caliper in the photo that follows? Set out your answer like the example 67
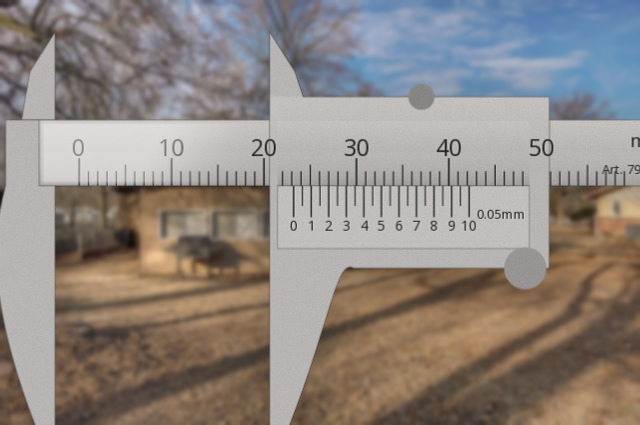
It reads 23.2
